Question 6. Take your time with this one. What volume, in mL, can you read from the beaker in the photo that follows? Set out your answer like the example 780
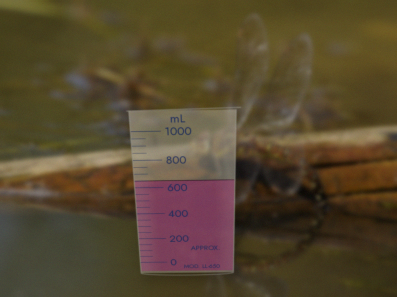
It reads 650
